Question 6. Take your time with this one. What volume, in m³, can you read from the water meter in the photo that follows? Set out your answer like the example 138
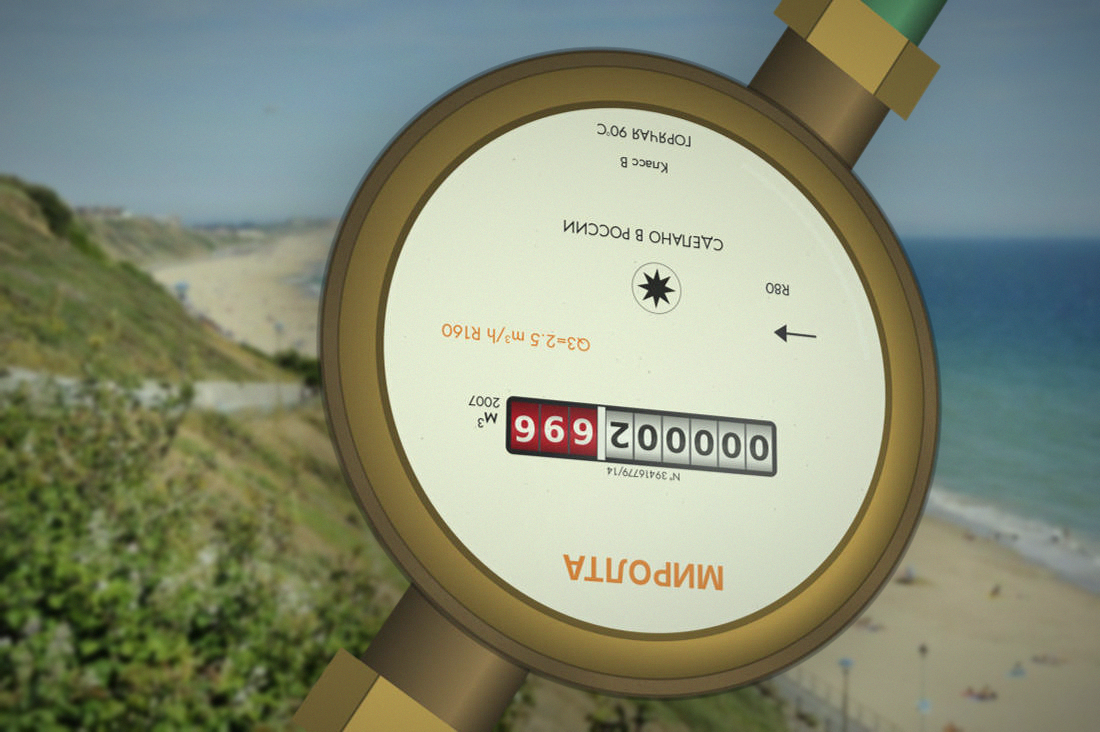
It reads 2.696
